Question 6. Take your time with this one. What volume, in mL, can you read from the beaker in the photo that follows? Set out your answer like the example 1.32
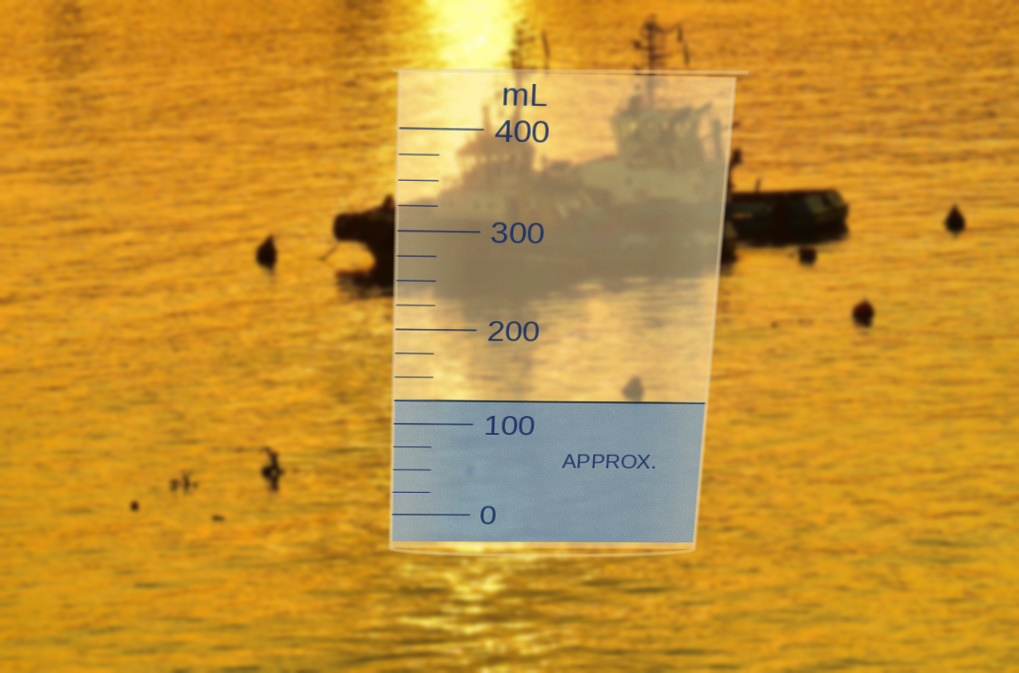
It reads 125
